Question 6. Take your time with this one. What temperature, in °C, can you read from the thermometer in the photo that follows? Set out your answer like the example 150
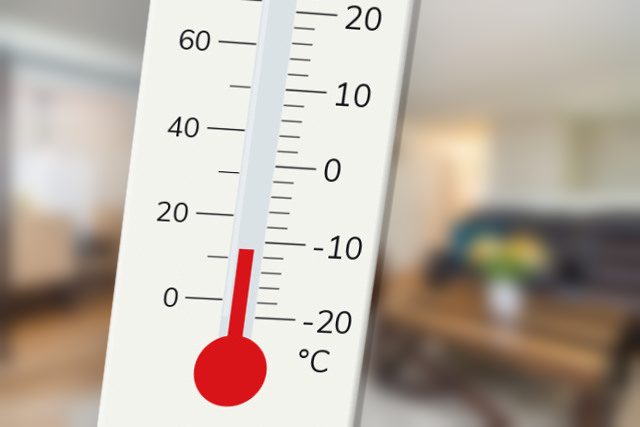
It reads -11
